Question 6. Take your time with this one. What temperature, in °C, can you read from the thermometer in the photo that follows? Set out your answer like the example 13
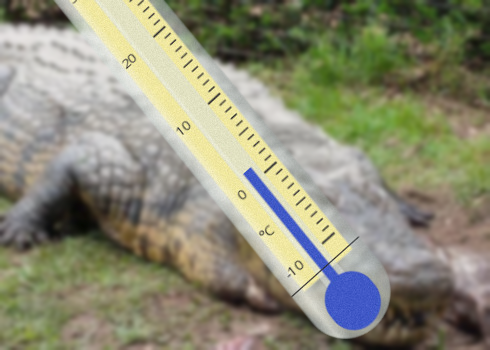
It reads 1.5
